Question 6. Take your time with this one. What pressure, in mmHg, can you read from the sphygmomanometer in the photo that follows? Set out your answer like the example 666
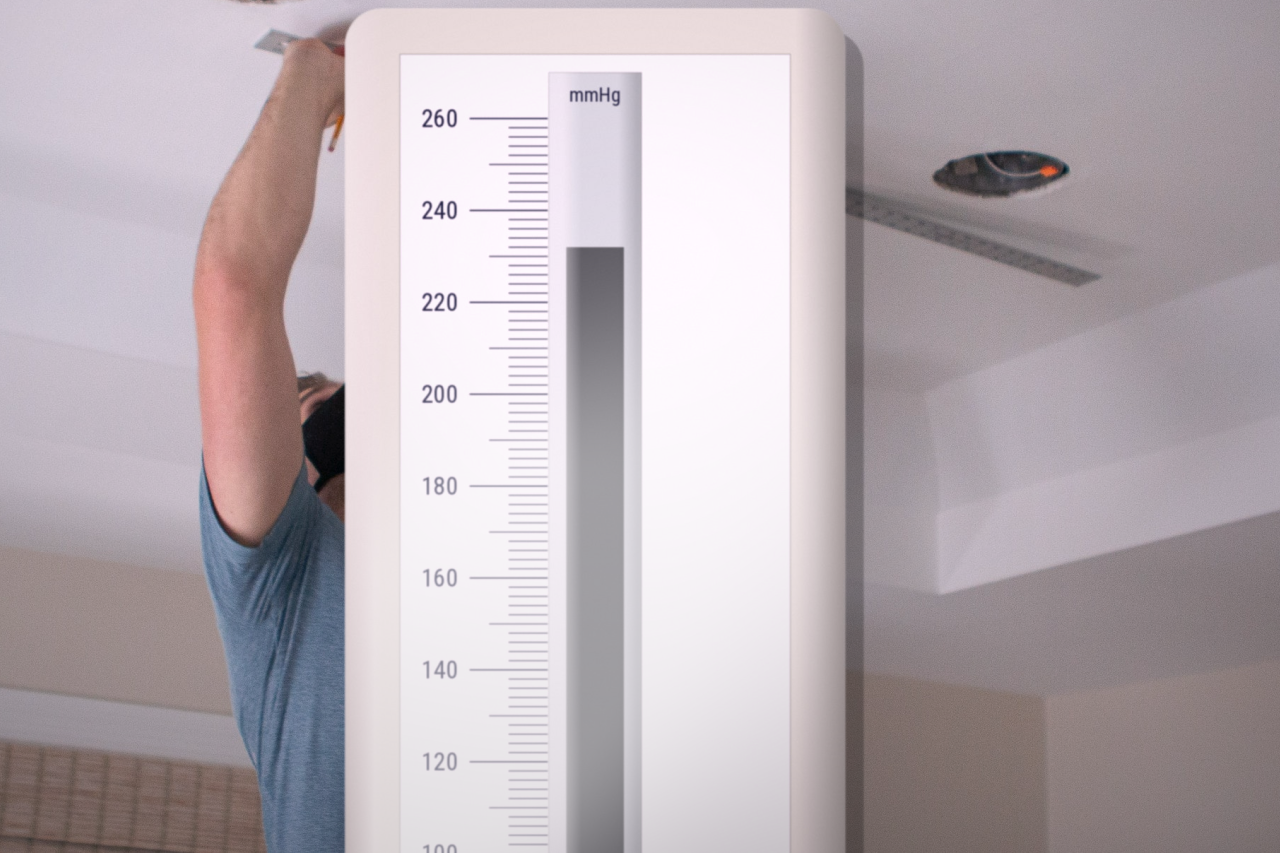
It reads 232
